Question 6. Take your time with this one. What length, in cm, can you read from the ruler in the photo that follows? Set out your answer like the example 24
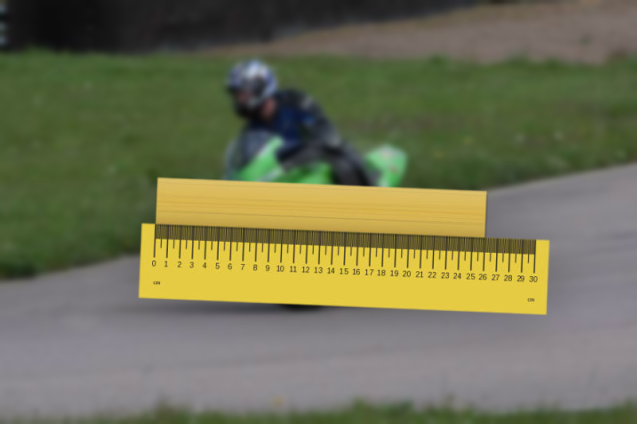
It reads 26
